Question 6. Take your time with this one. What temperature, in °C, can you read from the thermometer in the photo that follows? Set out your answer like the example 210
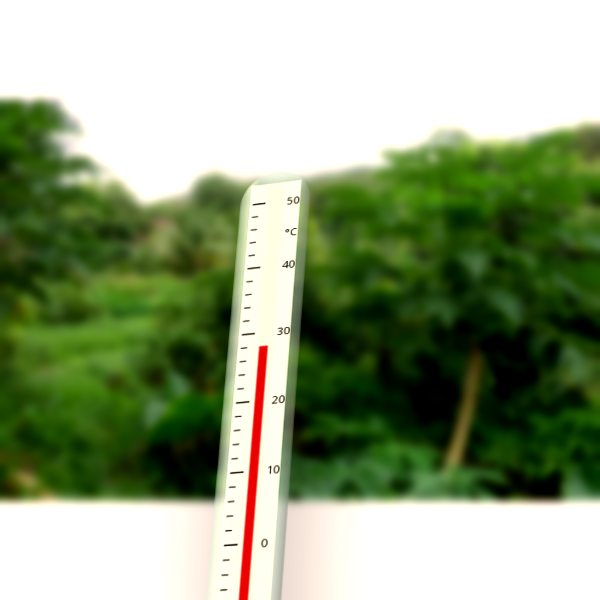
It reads 28
